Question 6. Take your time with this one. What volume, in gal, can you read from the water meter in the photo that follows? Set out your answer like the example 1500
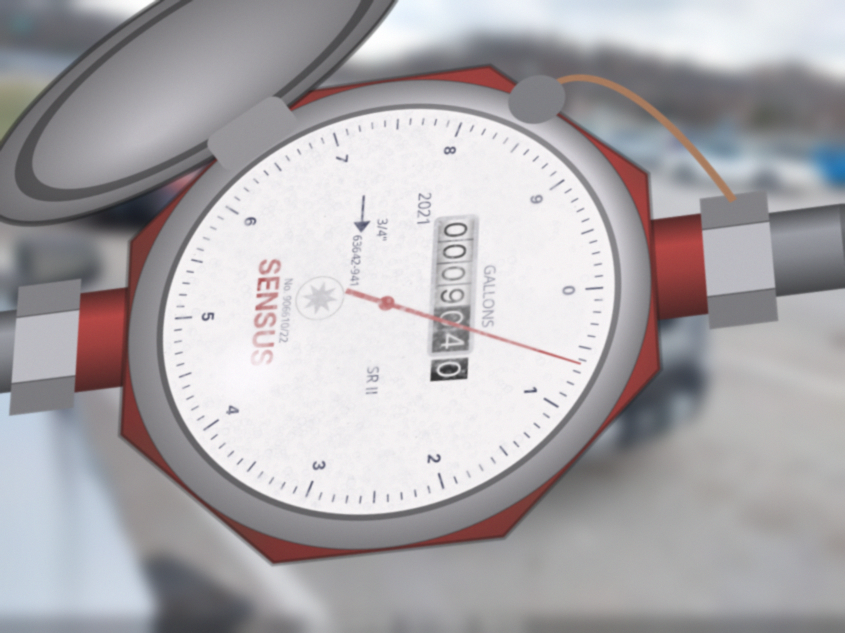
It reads 9040.6
